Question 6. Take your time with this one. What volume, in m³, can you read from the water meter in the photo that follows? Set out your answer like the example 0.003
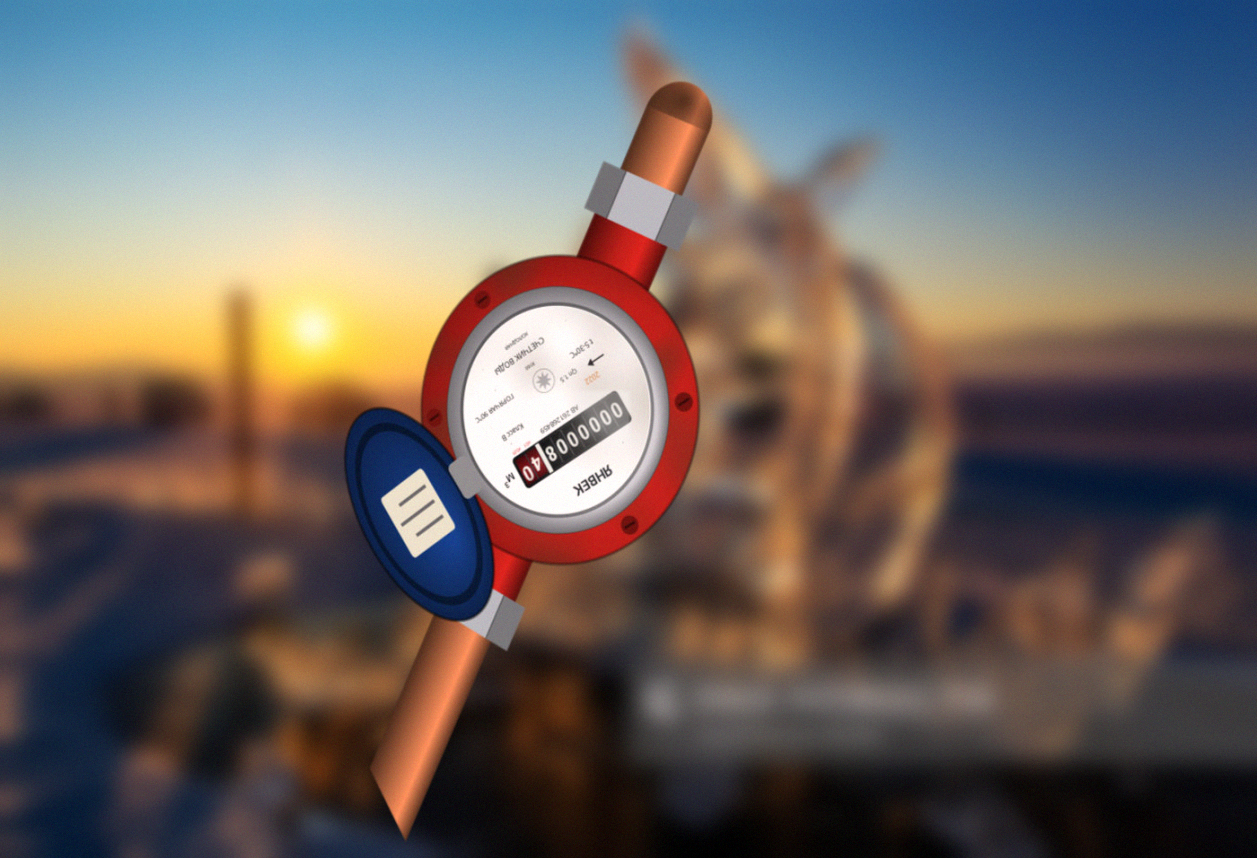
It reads 8.40
